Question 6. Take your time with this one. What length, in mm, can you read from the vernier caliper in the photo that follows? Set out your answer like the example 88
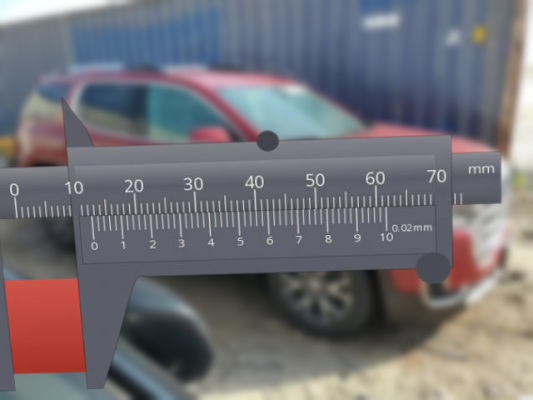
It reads 12.6
